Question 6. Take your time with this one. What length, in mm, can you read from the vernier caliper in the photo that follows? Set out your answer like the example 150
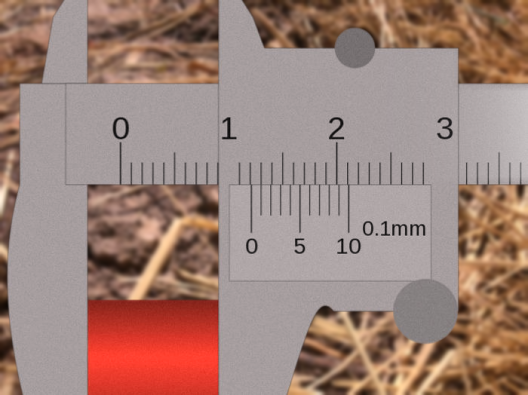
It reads 12.1
